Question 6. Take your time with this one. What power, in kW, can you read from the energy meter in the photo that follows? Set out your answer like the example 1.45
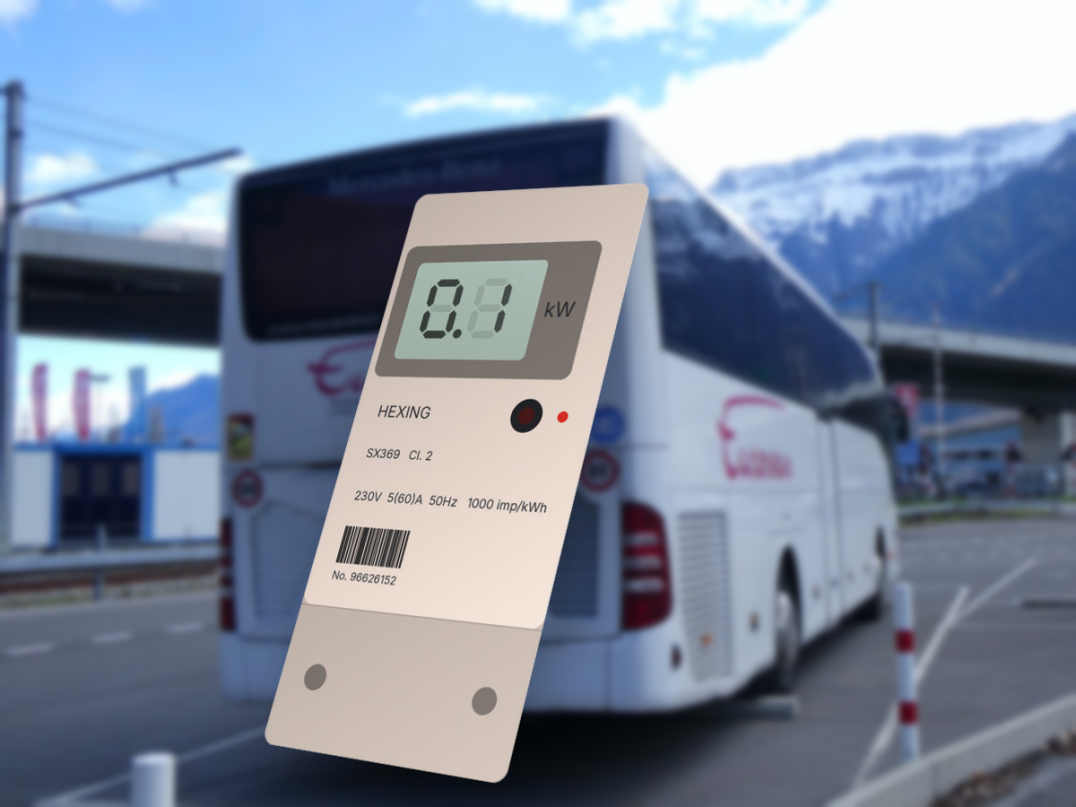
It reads 0.1
